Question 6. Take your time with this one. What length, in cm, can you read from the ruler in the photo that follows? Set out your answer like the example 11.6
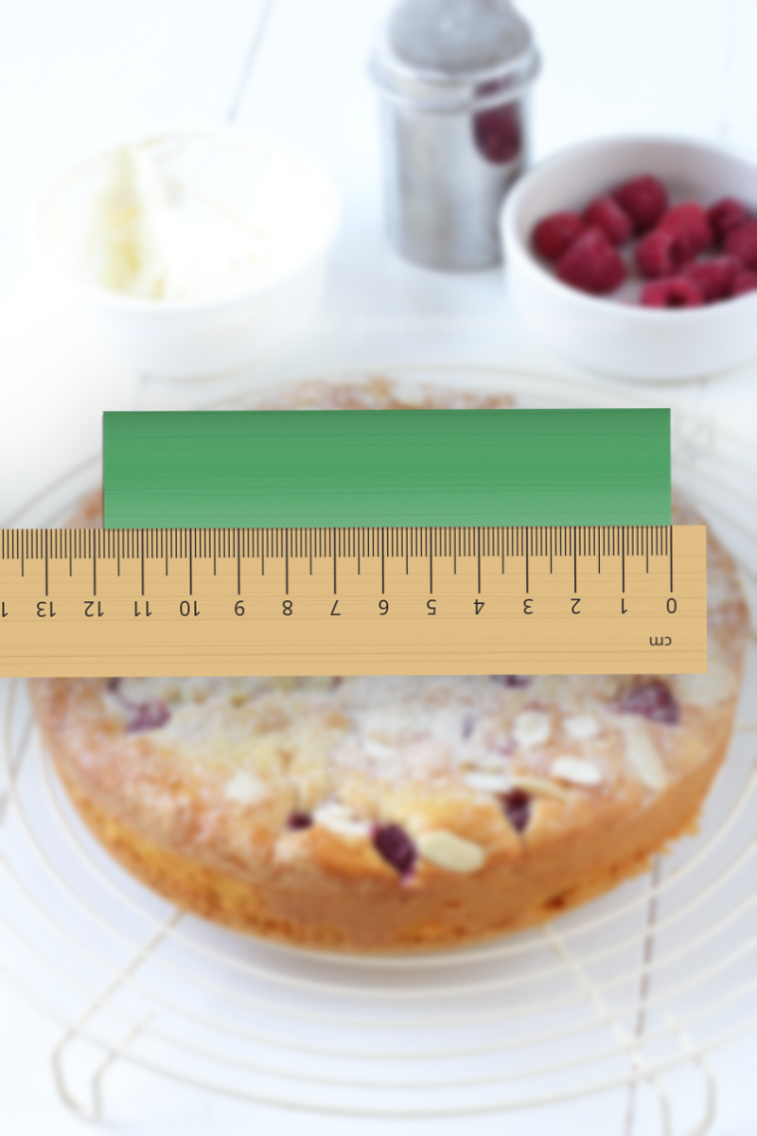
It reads 11.8
